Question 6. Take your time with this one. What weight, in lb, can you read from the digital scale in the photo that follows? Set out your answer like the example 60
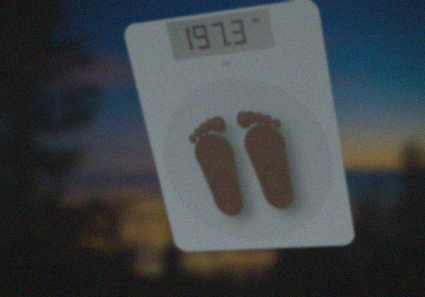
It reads 197.3
